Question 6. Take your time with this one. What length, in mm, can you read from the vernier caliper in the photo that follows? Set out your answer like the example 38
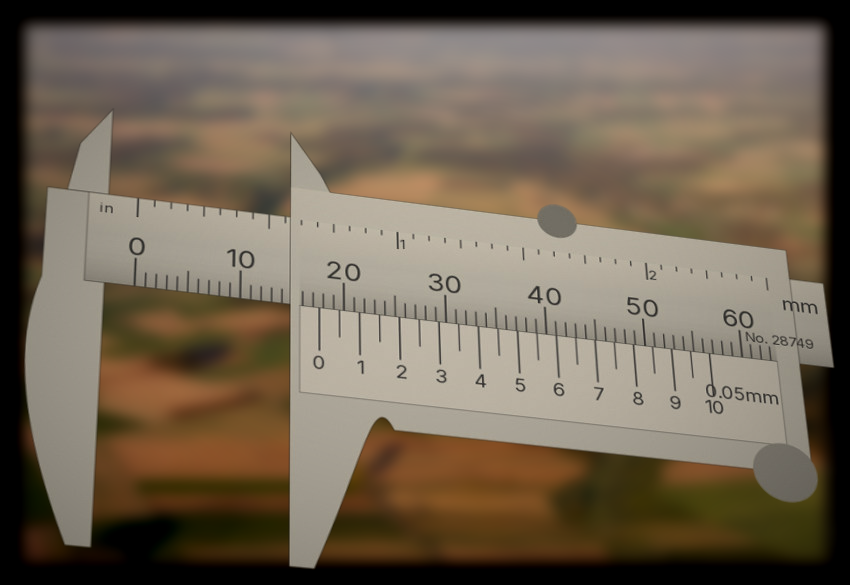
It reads 17.6
